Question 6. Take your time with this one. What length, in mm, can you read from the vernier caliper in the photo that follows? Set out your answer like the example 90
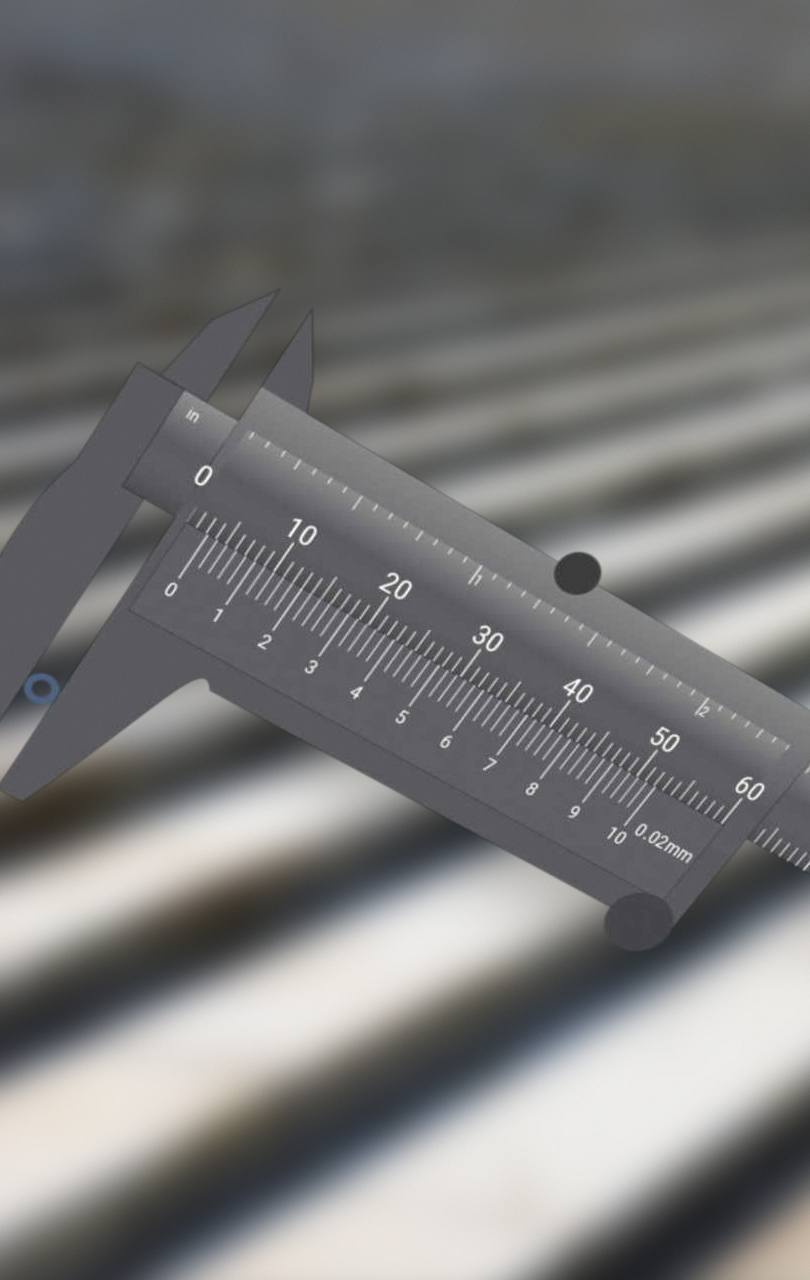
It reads 3.2
